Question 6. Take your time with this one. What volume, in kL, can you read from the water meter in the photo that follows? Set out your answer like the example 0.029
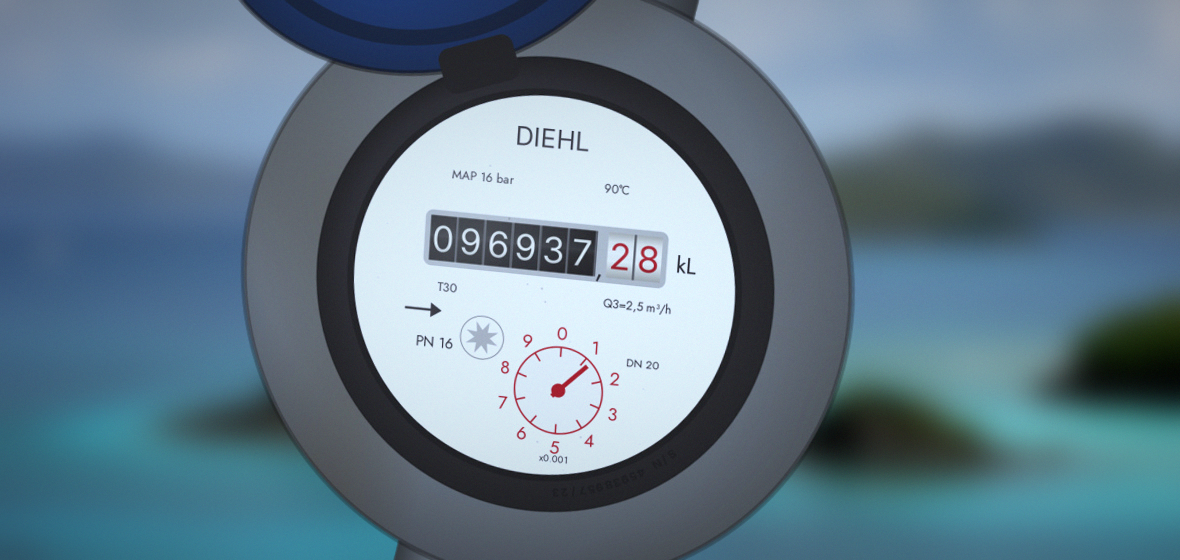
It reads 96937.281
